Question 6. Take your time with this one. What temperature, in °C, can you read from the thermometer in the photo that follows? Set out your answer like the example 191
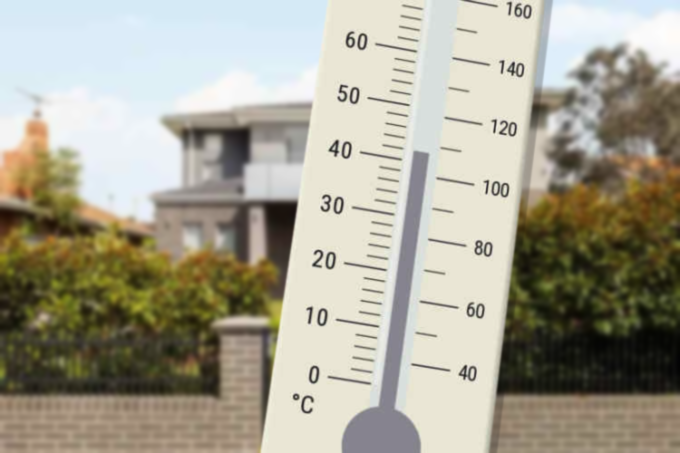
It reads 42
